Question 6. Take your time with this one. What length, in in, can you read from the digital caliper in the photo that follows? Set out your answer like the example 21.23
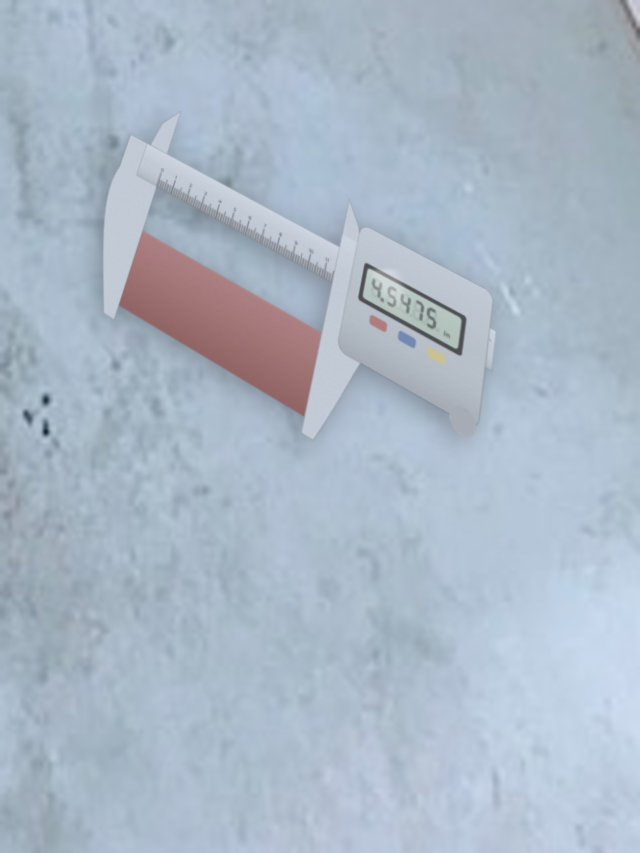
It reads 4.5475
